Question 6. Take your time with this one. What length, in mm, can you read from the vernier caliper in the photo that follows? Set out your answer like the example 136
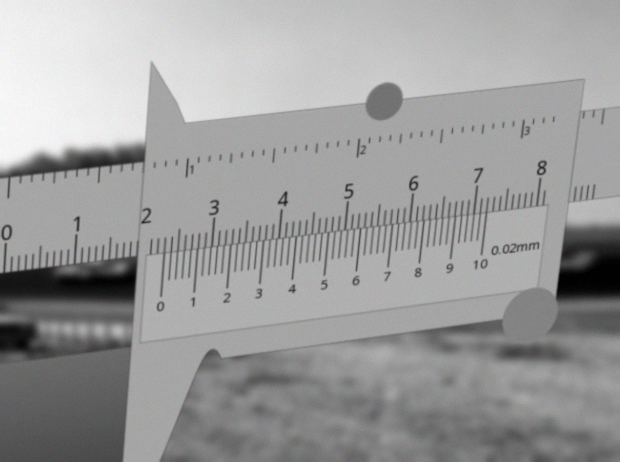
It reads 23.0
